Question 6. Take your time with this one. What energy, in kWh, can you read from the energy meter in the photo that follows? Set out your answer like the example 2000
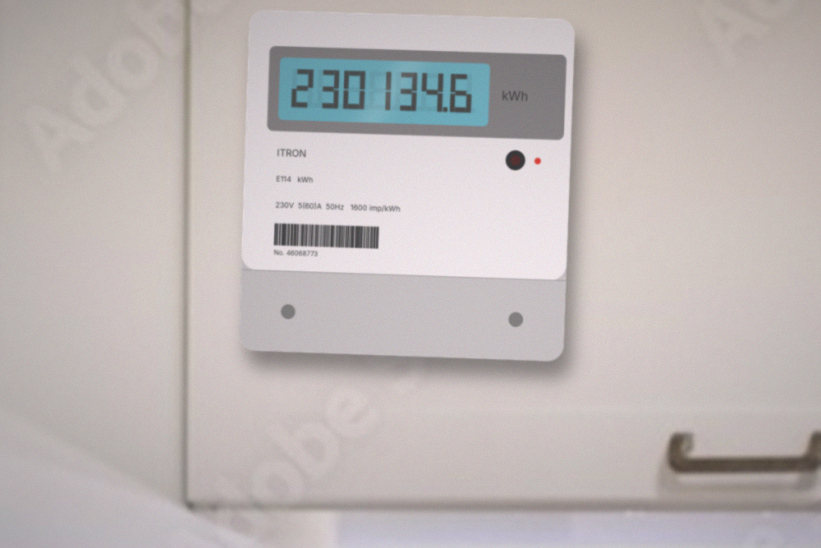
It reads 230134.6
